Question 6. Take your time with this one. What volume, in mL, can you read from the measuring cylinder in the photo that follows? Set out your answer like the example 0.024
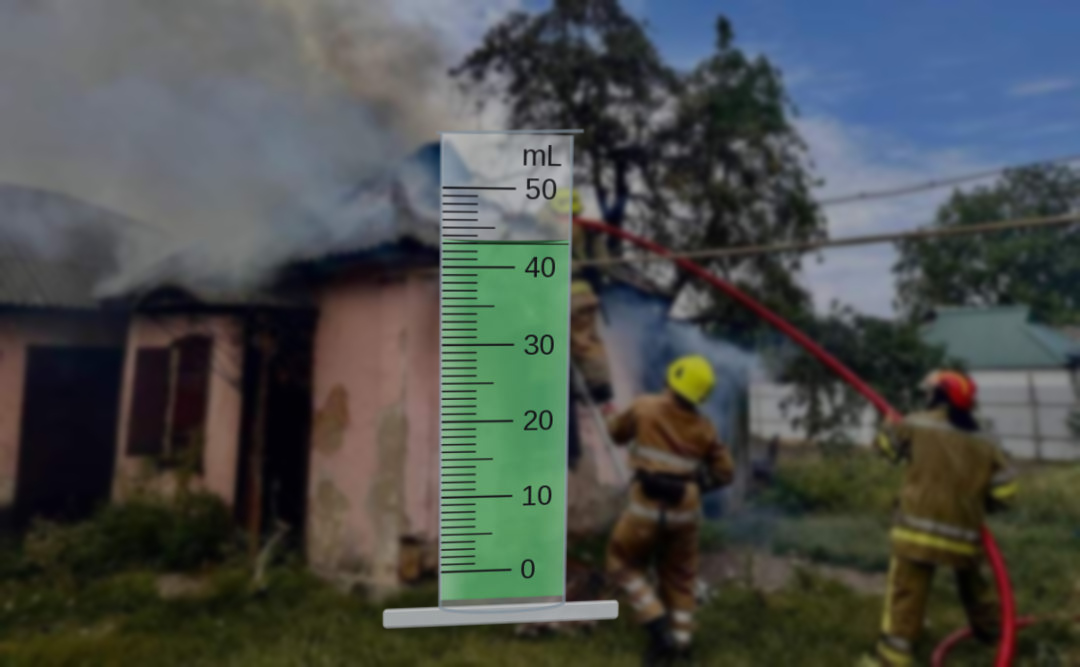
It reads 43
